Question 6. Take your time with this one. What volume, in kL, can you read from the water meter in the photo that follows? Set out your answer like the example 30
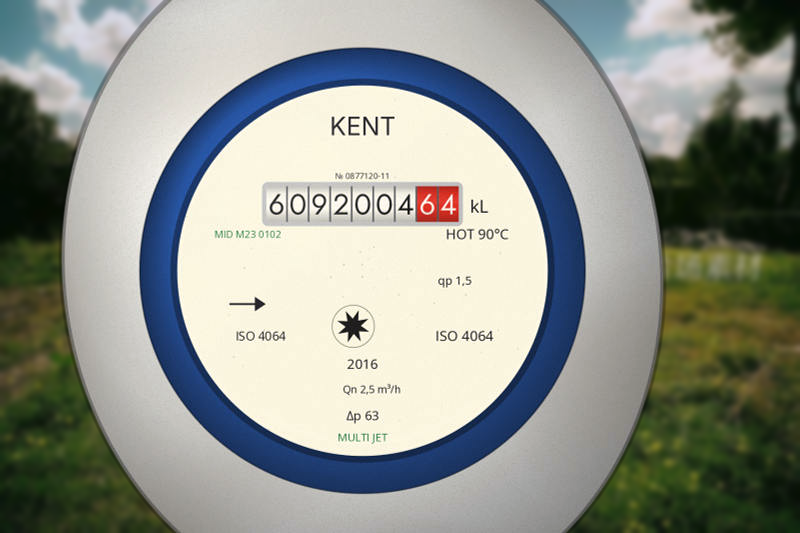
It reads 6092004.64
